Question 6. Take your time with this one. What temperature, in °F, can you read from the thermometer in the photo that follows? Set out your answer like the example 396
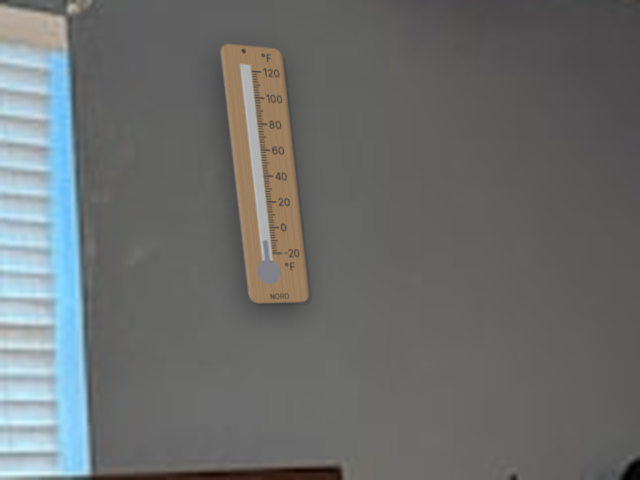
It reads -10
